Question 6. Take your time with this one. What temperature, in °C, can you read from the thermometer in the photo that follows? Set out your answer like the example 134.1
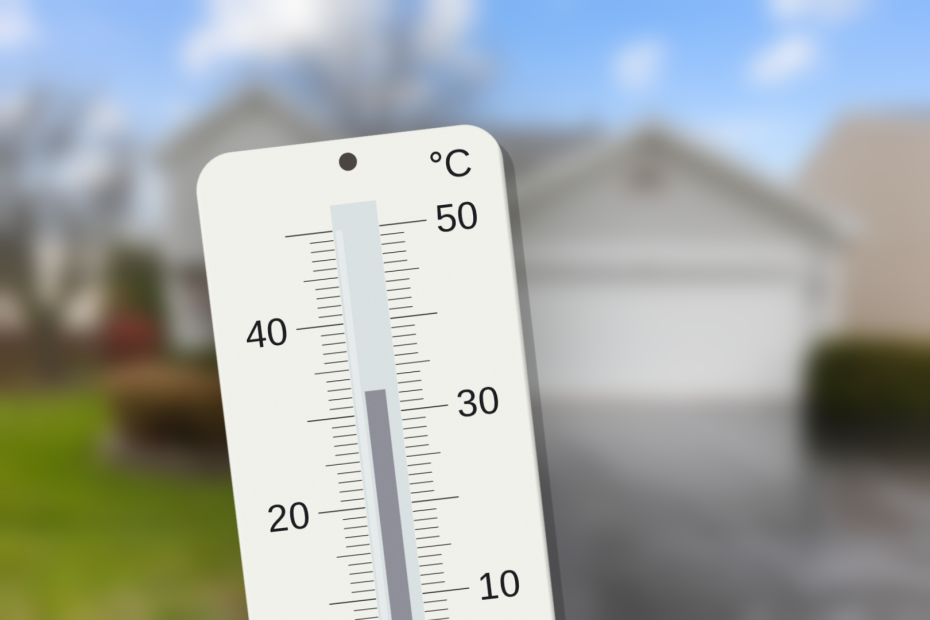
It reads 32.5
